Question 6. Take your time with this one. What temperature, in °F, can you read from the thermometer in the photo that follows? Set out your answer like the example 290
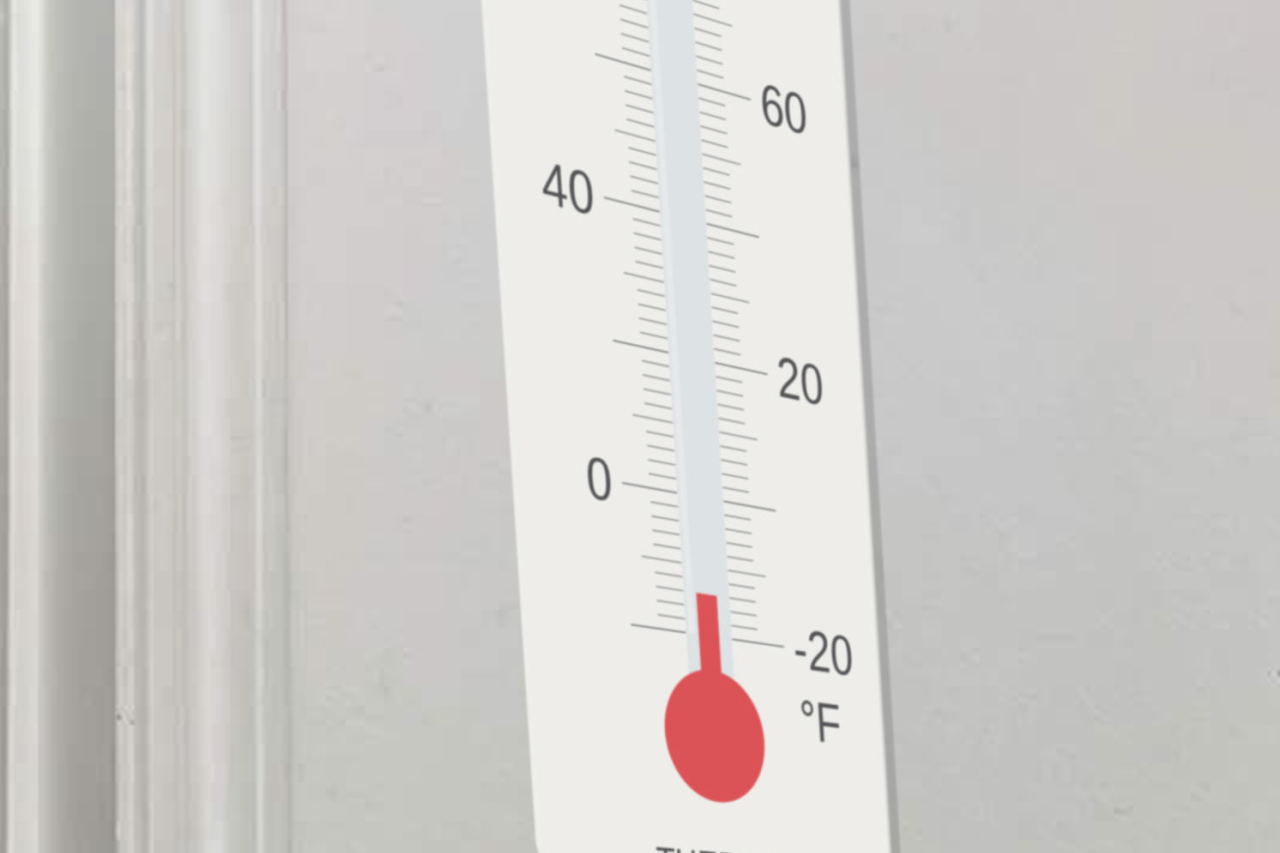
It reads -14
